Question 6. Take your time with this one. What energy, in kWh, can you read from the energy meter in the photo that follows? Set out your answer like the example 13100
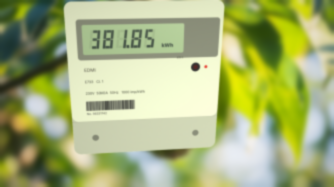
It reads 381.85
